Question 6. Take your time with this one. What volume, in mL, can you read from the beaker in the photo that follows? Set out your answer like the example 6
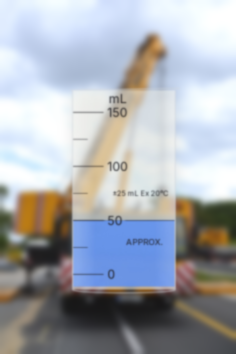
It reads 50
